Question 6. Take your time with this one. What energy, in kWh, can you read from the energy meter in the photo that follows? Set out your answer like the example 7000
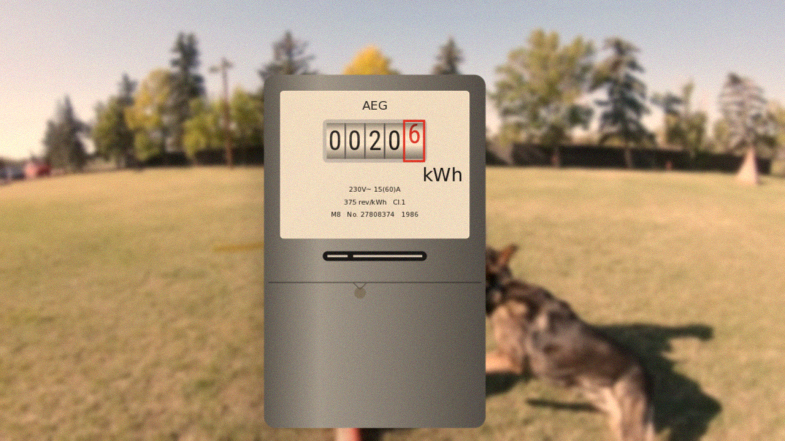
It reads 20.6
